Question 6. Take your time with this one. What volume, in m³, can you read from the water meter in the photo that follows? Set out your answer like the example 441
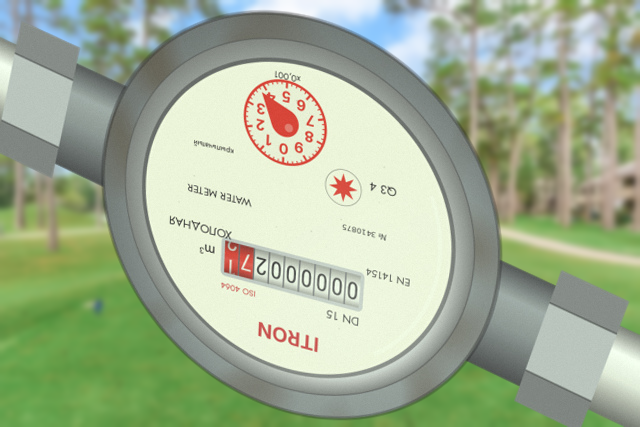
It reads 2.713
